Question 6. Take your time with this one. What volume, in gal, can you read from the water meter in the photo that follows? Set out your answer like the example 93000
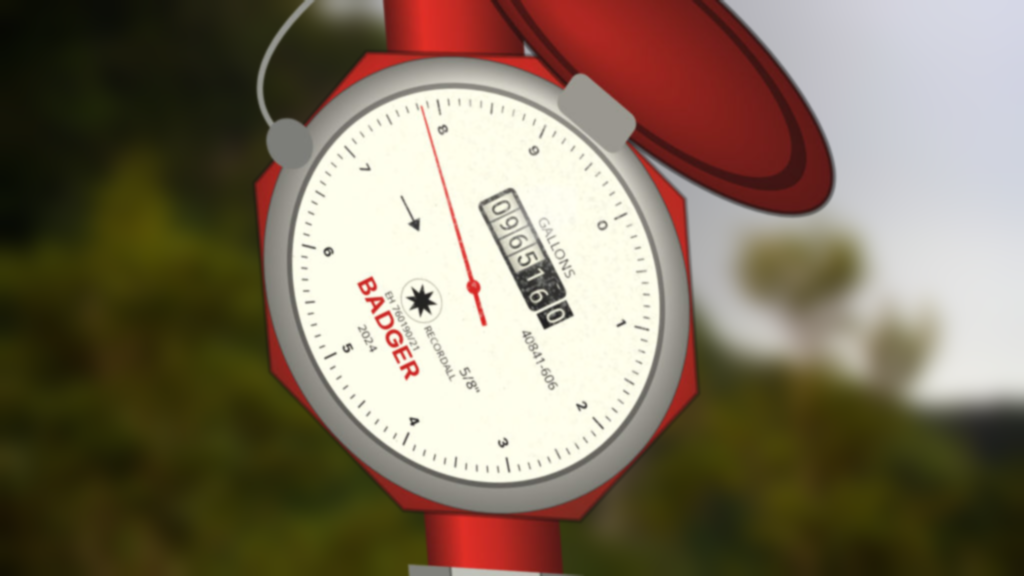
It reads 965157.8
